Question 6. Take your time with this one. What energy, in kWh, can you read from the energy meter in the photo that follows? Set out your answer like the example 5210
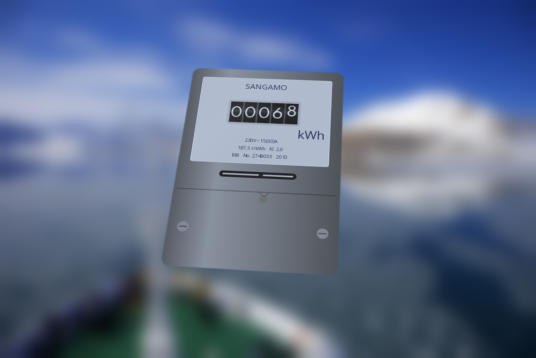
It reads 68
